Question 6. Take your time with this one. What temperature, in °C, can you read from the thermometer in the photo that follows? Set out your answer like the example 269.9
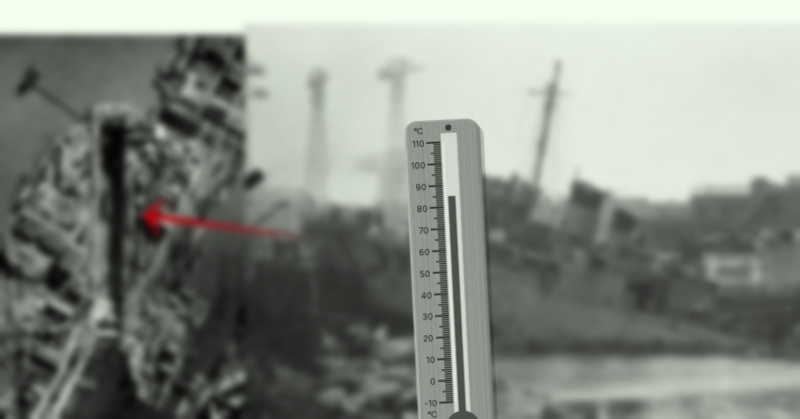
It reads 85
